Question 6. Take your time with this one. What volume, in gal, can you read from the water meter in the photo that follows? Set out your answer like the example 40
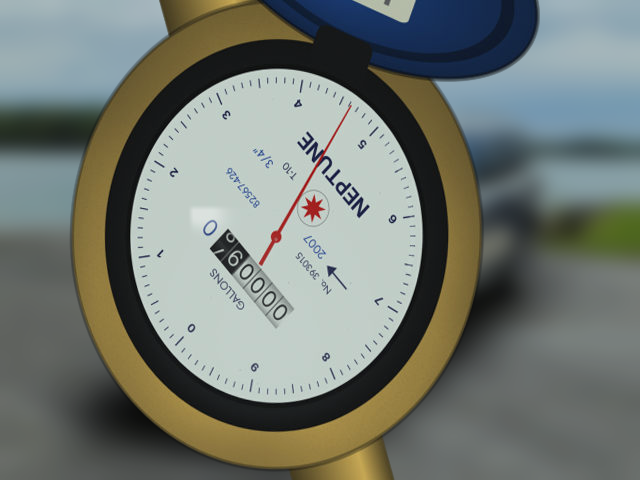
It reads 974.6
